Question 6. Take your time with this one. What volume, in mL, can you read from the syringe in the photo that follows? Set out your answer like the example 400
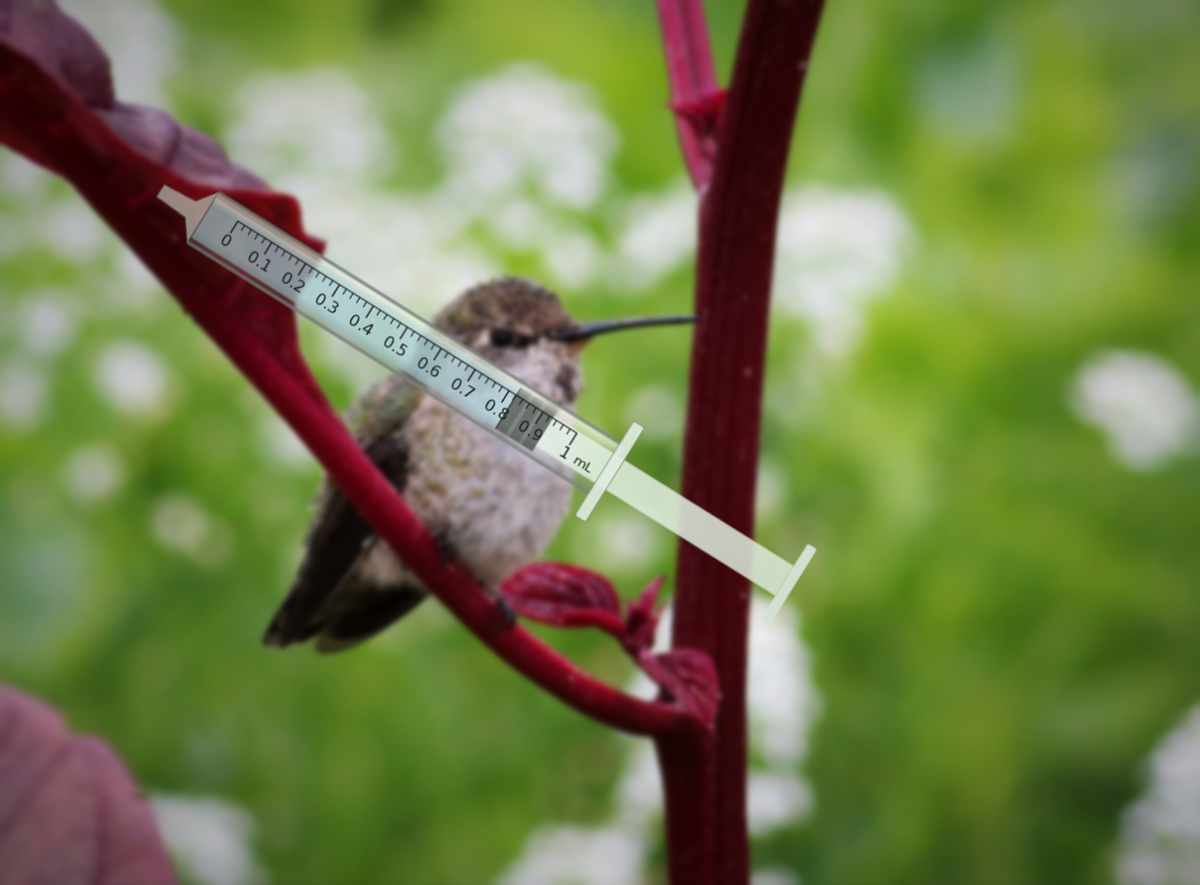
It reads 0.82
